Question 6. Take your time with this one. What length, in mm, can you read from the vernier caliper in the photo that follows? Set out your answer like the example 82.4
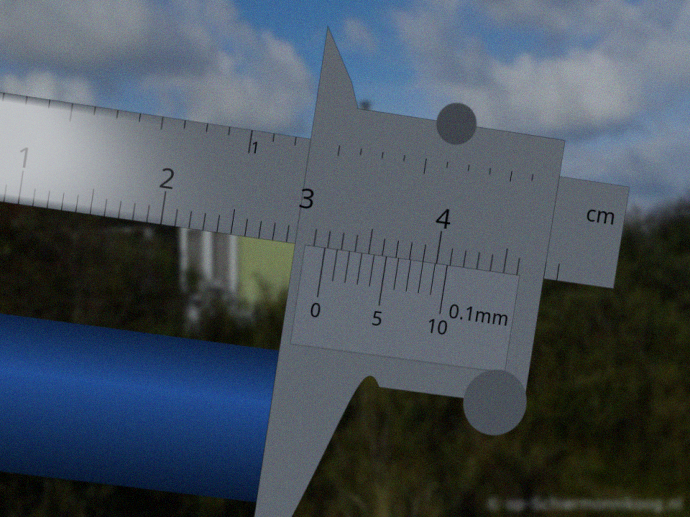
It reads 31.8
